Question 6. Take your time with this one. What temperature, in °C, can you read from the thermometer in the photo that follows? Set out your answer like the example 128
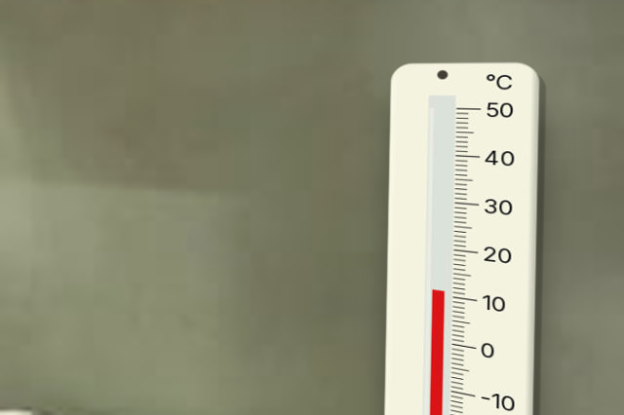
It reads 11
